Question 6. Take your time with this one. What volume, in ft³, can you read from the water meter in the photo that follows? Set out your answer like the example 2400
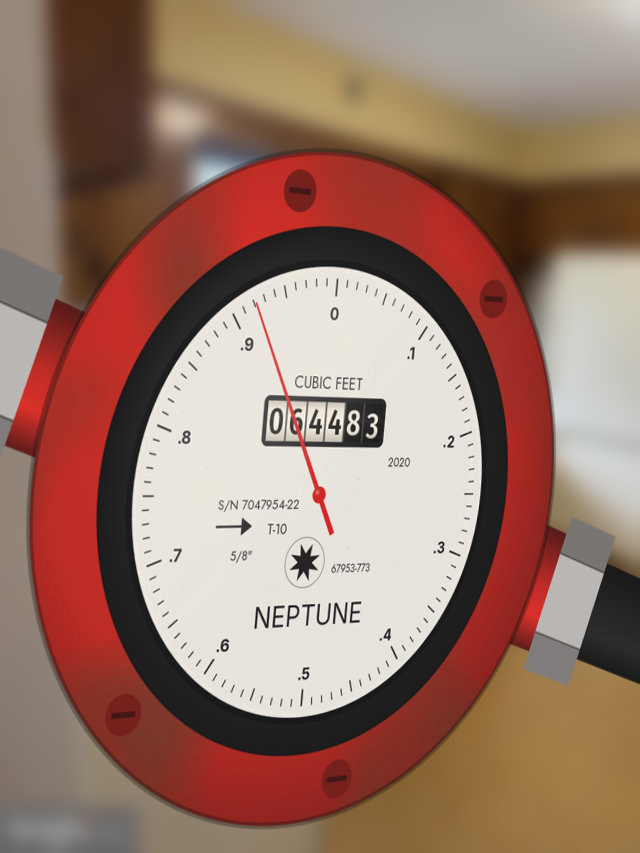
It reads 64482.92
